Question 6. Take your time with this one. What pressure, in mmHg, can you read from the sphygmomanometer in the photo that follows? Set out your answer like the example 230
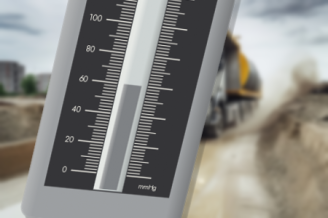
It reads 60
